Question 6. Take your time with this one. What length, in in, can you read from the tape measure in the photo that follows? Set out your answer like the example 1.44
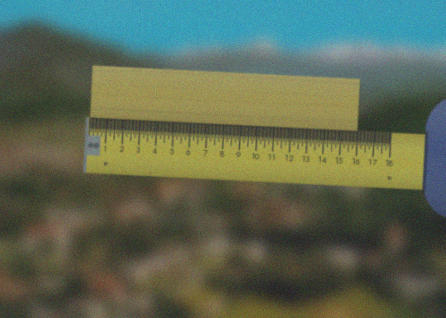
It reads 16
